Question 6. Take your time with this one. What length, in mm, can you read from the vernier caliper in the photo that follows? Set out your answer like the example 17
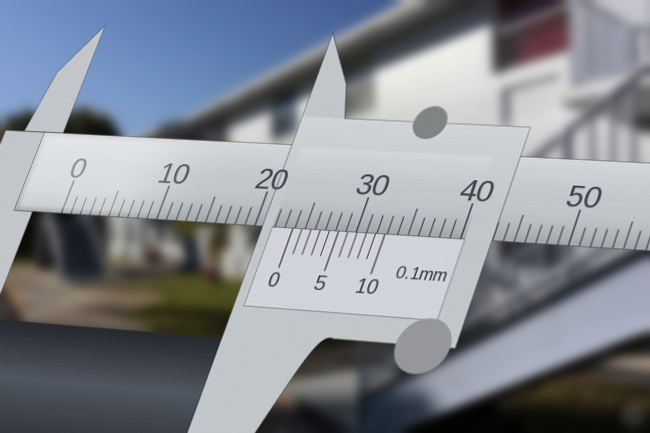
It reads 23.8
